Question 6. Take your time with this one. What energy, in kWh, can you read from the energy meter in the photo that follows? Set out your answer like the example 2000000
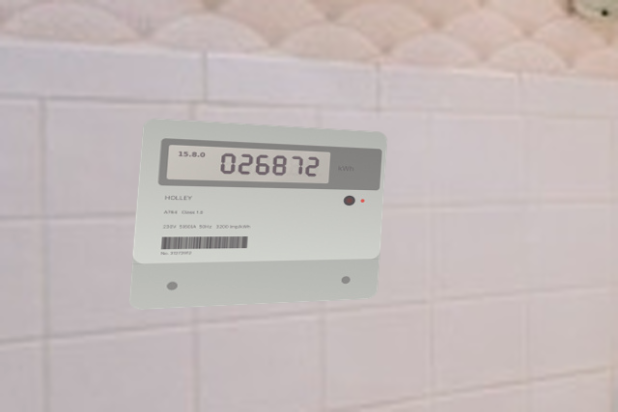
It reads 26872
